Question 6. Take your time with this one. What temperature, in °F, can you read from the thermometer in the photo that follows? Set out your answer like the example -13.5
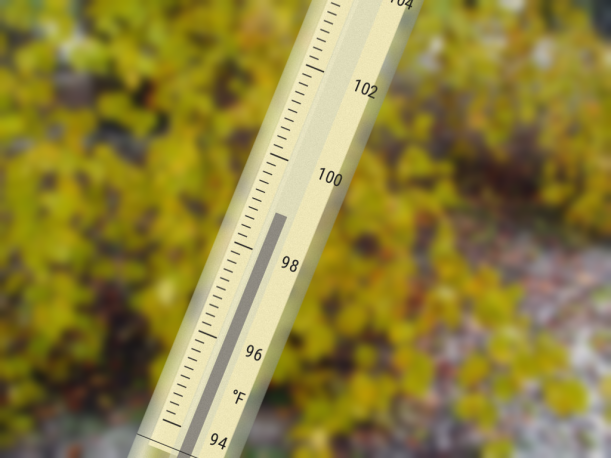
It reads 98.9
